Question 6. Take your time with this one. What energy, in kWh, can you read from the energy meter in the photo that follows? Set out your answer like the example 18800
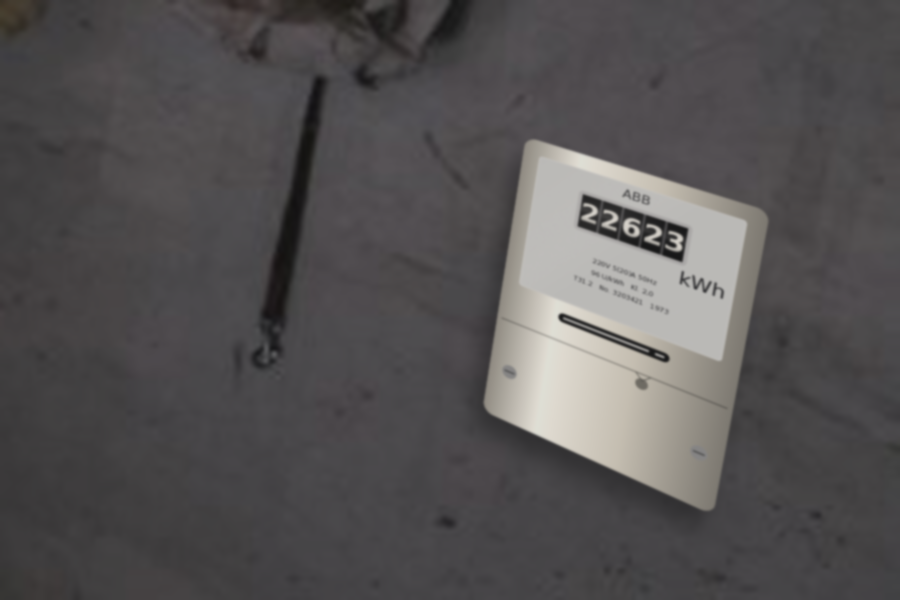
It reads 22623
